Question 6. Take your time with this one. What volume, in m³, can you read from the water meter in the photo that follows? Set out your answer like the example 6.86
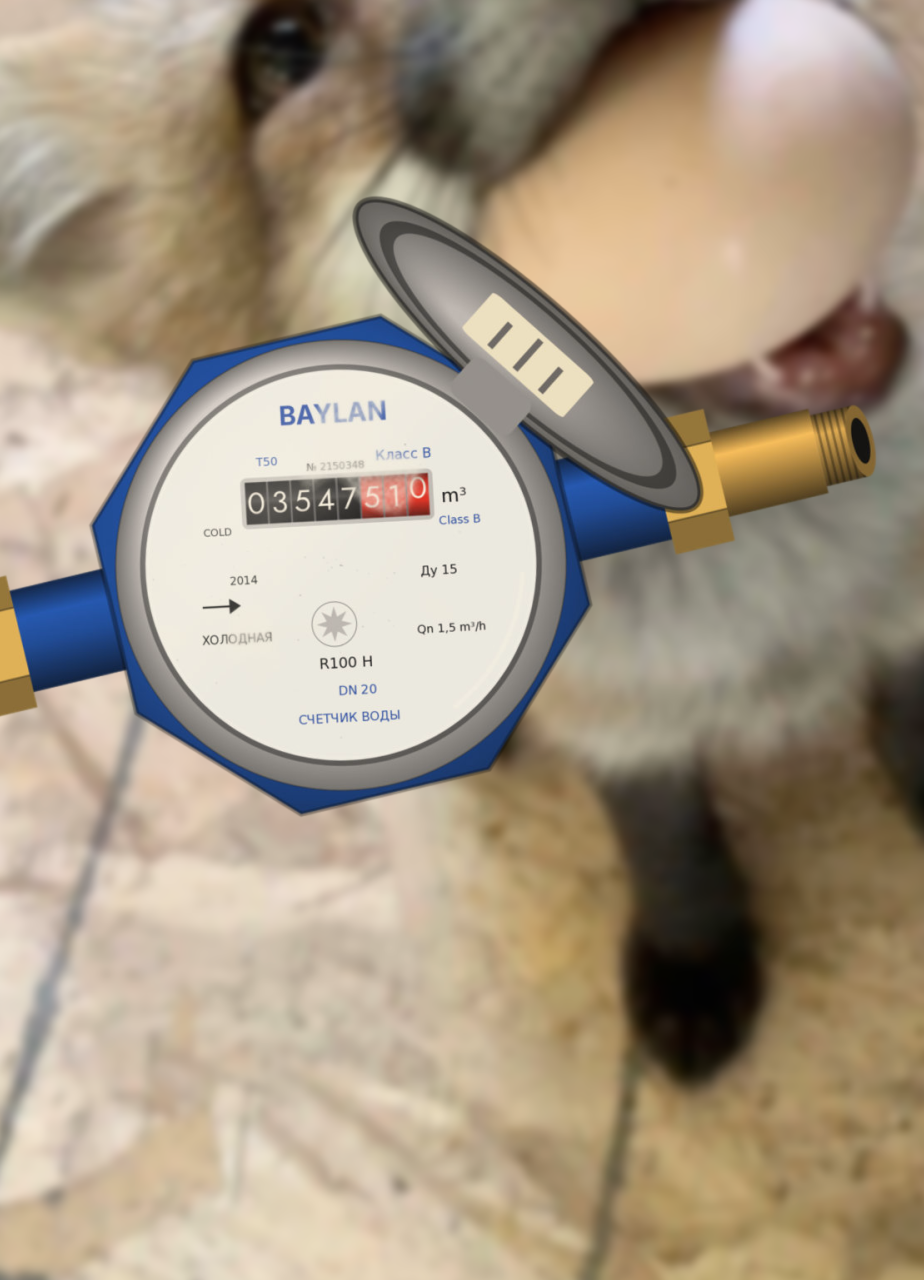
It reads 3547.510
